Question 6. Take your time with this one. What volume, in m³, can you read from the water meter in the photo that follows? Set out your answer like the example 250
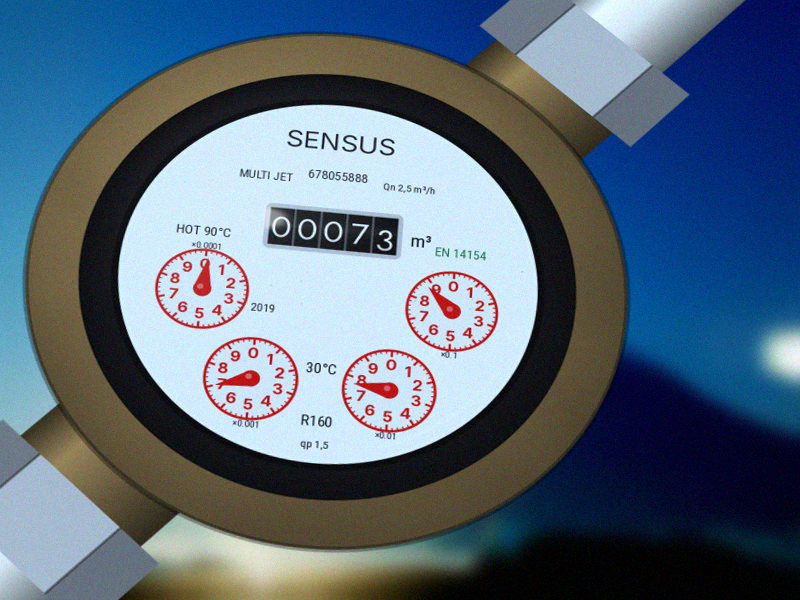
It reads 72.8770
